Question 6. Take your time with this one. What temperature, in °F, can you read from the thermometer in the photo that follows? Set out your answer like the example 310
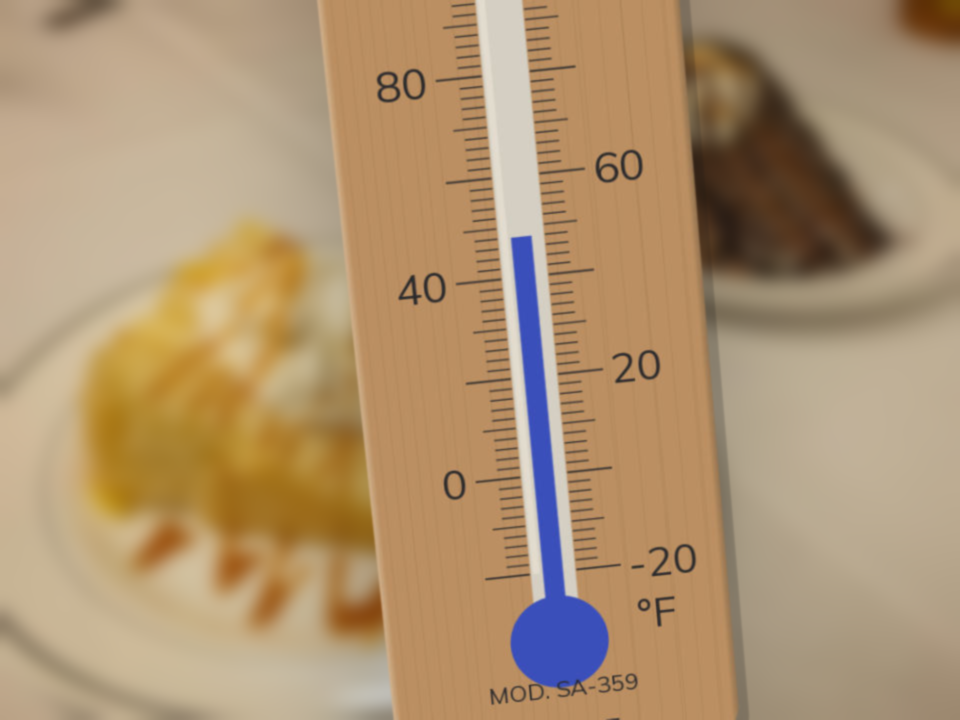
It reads 48
